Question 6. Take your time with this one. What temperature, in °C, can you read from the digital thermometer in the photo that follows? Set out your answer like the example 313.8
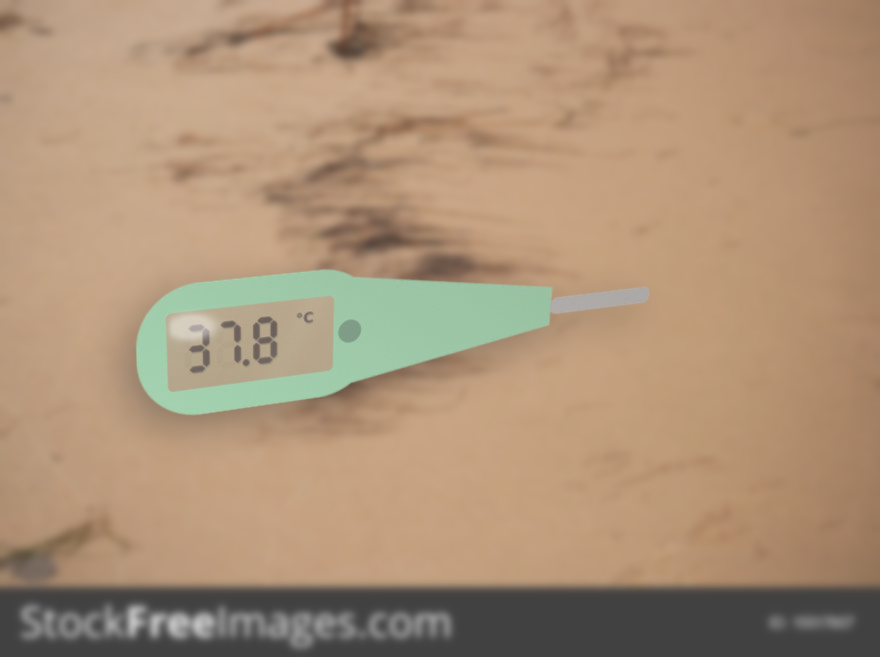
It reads 37.8
